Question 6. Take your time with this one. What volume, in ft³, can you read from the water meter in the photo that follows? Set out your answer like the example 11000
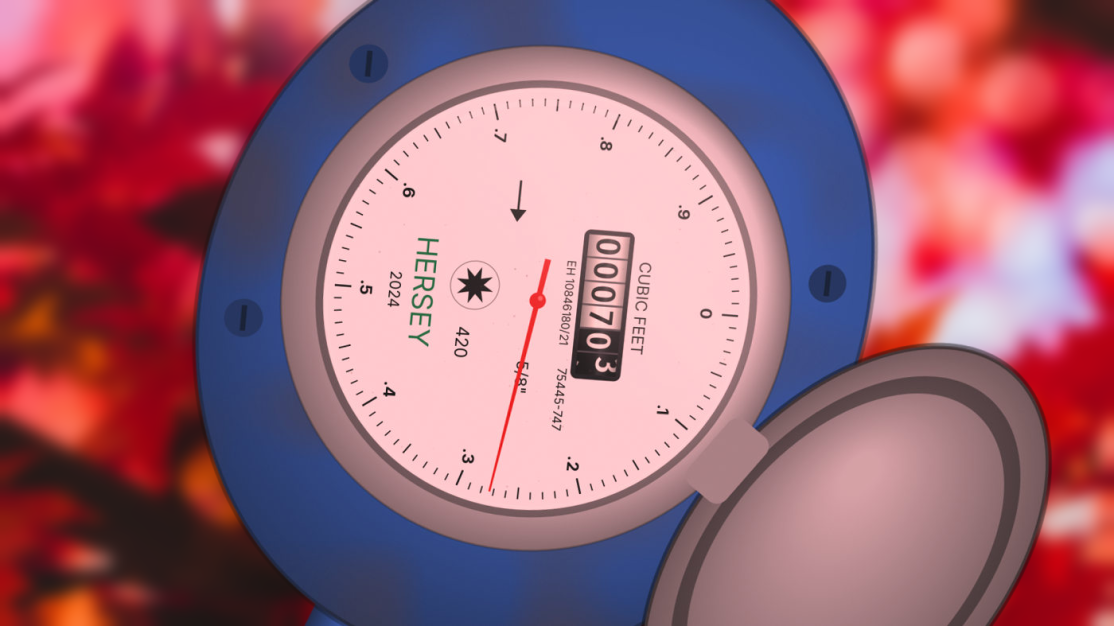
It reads 703.27
